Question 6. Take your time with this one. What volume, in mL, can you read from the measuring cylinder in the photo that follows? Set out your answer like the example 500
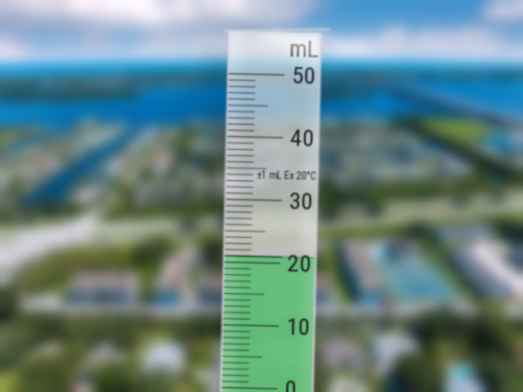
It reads 21
